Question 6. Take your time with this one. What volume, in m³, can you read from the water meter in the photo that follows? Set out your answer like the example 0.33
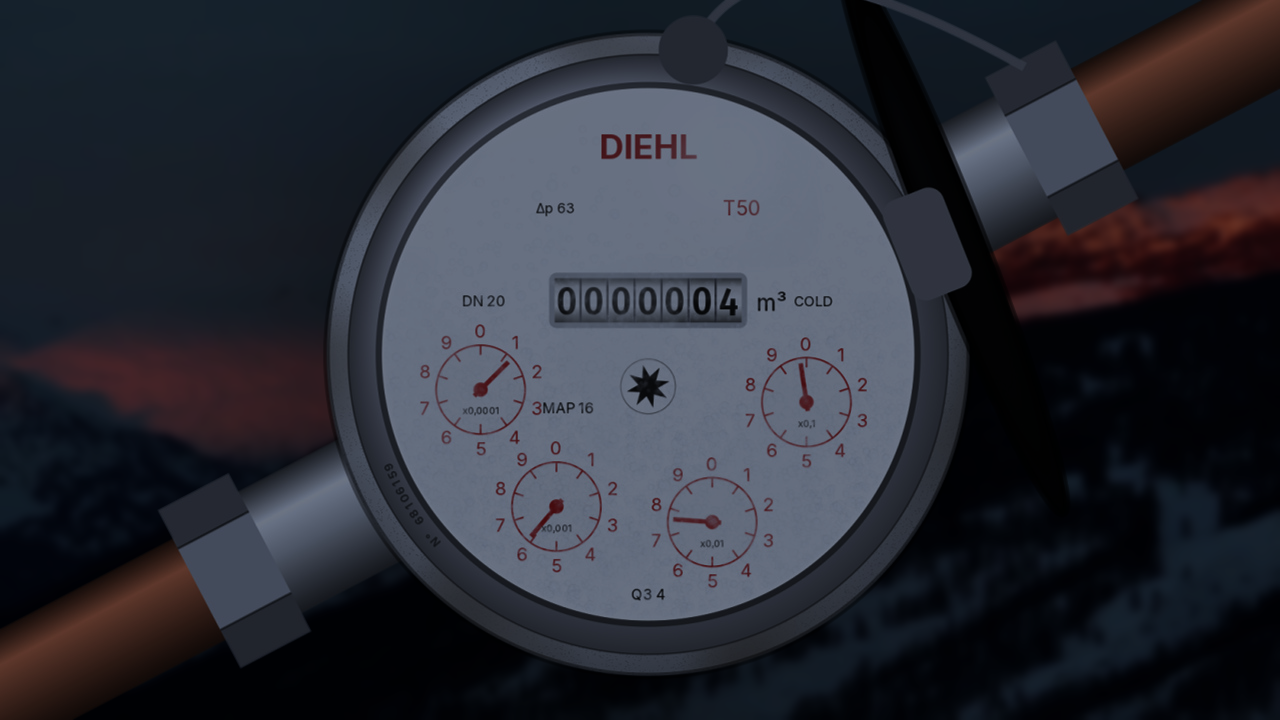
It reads 3.9761
